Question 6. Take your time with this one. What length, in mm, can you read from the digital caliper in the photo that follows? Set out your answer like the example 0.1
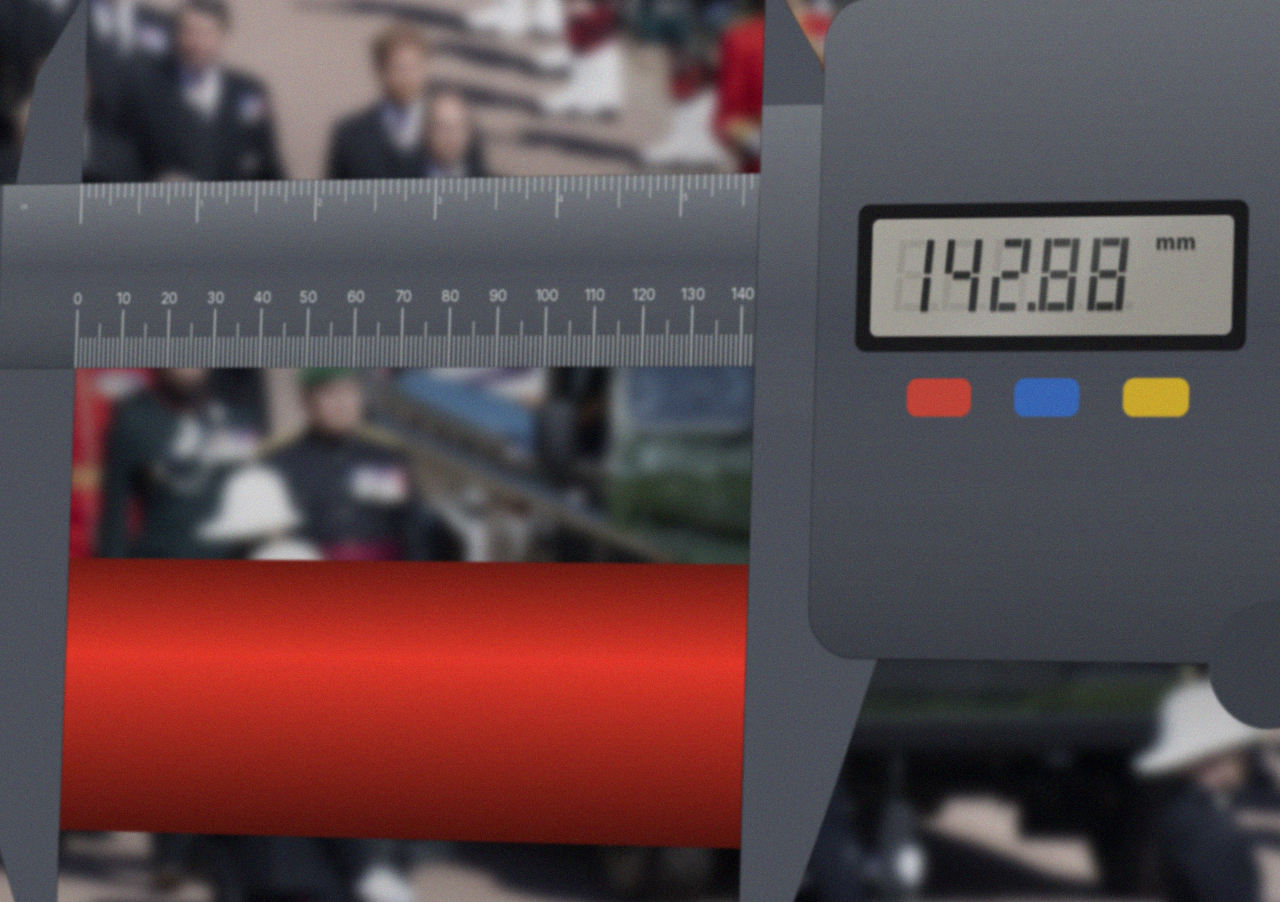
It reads 142.88
